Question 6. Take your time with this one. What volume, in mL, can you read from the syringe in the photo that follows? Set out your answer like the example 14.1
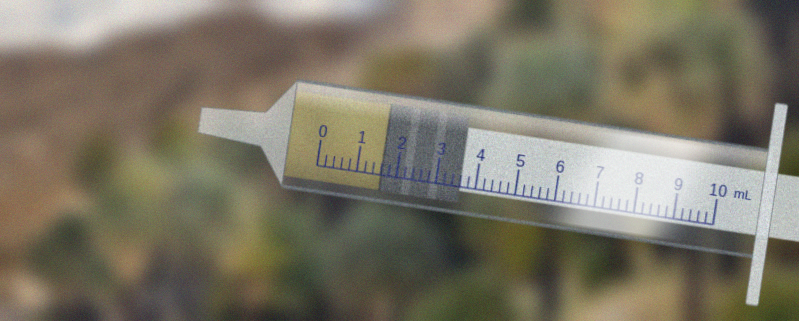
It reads 1.6
